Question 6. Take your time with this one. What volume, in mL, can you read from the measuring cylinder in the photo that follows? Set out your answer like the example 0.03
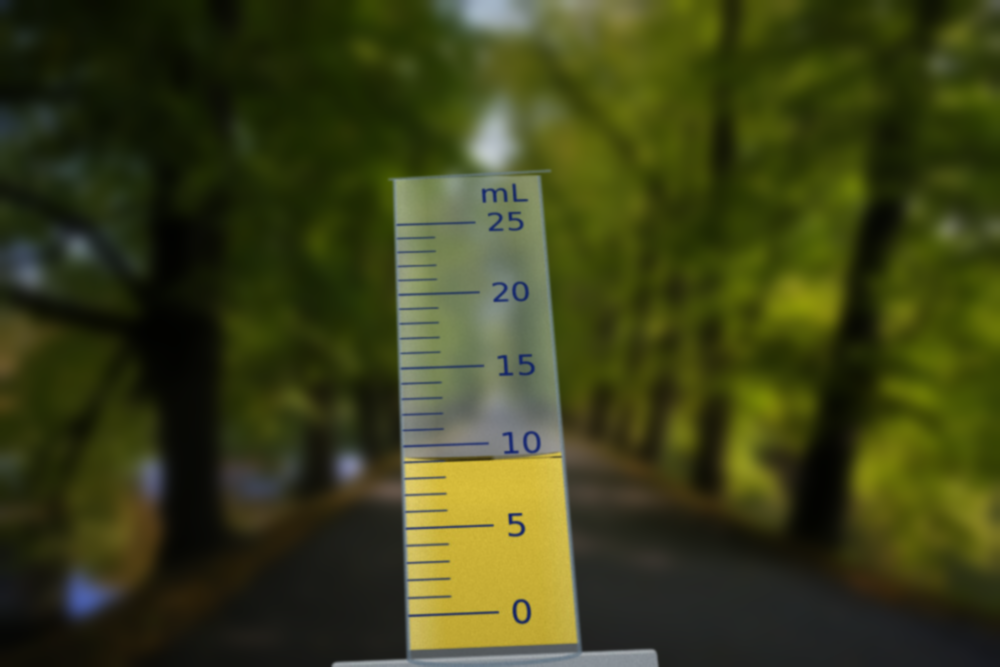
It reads 9
